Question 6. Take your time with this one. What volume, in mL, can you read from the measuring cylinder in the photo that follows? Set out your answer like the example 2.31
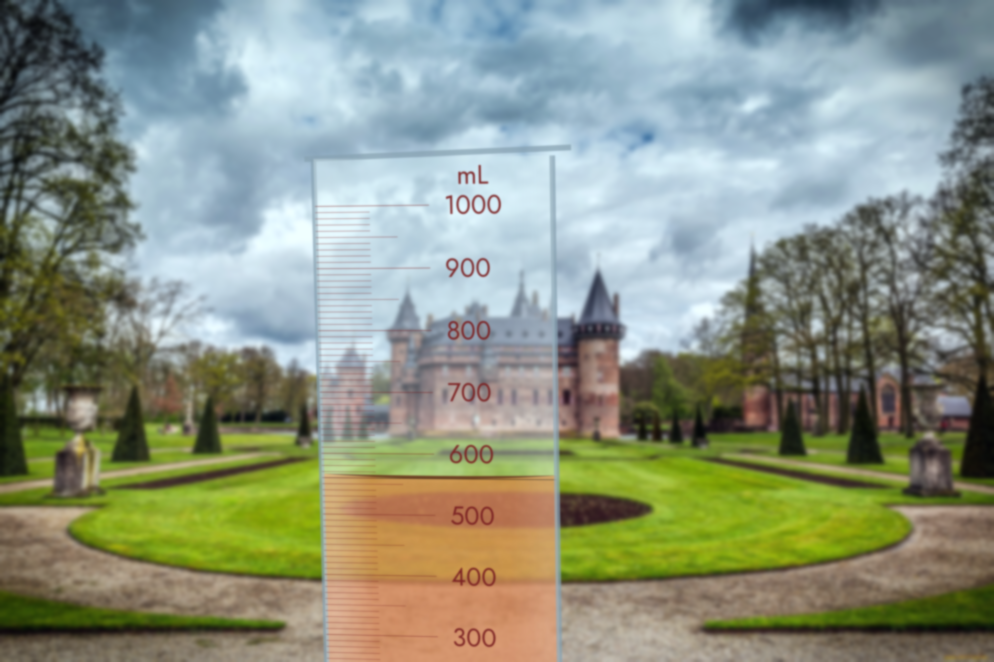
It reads 560
